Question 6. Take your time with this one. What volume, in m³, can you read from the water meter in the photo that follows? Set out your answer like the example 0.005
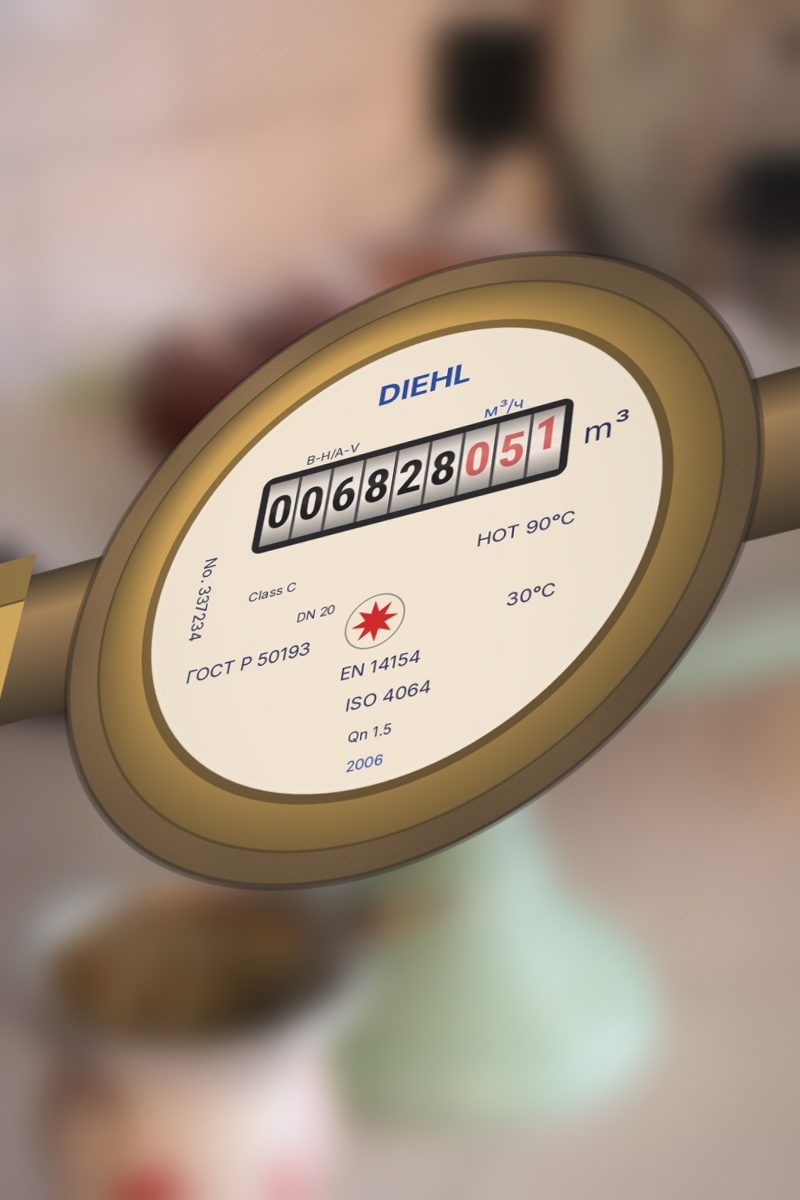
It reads 6828.051
